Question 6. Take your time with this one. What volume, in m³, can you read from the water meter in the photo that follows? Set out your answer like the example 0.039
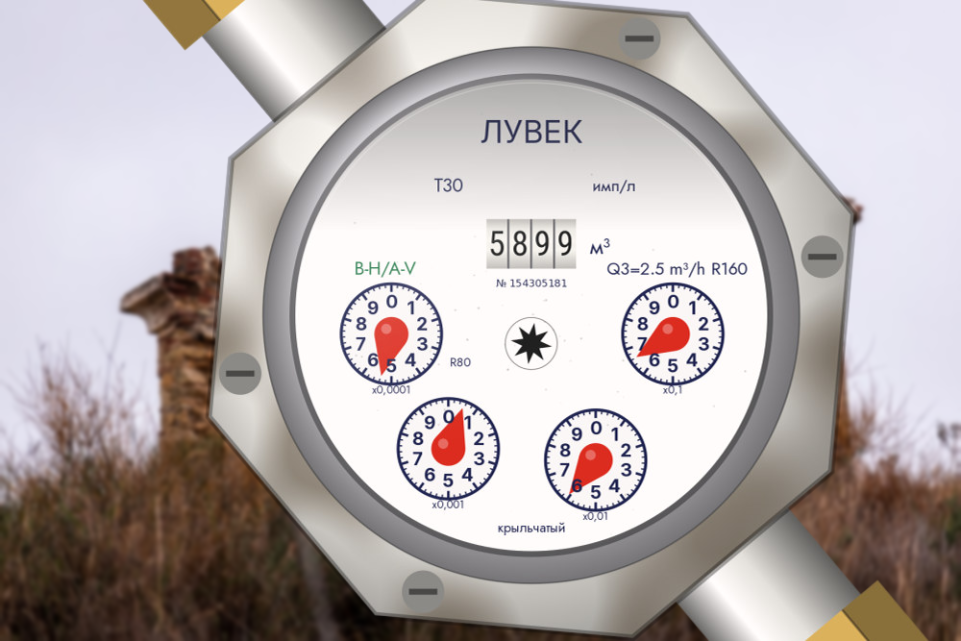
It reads 5899.6605
